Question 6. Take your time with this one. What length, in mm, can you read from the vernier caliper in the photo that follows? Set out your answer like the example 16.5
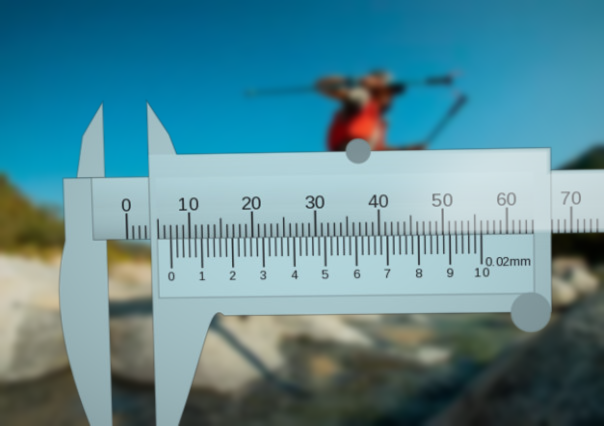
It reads 7.0
